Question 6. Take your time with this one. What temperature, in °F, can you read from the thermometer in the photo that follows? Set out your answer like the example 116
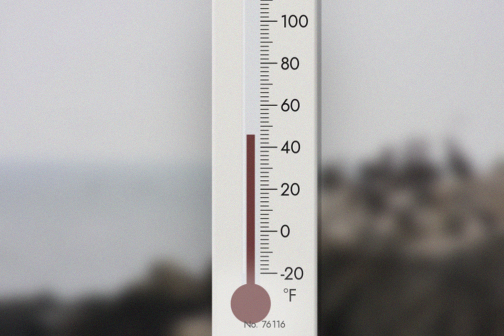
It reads 46
